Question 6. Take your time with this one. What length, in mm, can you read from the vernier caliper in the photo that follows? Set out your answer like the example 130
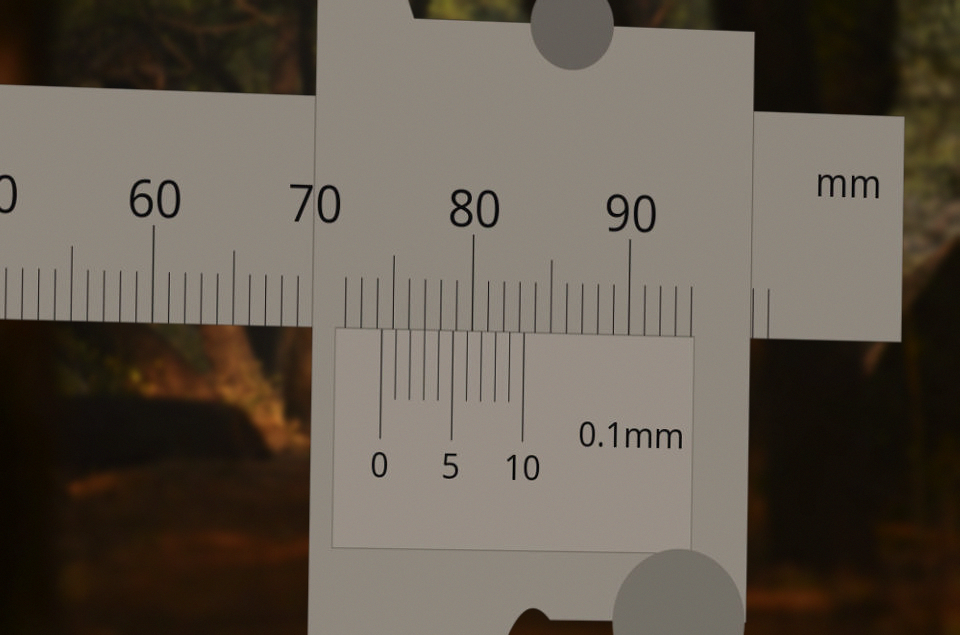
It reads 74.3
